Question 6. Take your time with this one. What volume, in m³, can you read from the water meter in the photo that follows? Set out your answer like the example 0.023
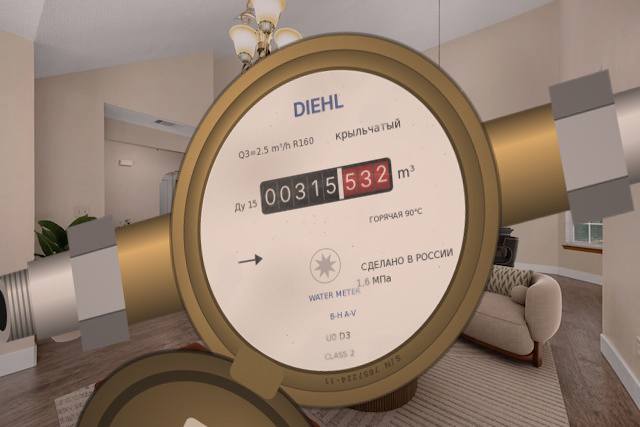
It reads 315.532
